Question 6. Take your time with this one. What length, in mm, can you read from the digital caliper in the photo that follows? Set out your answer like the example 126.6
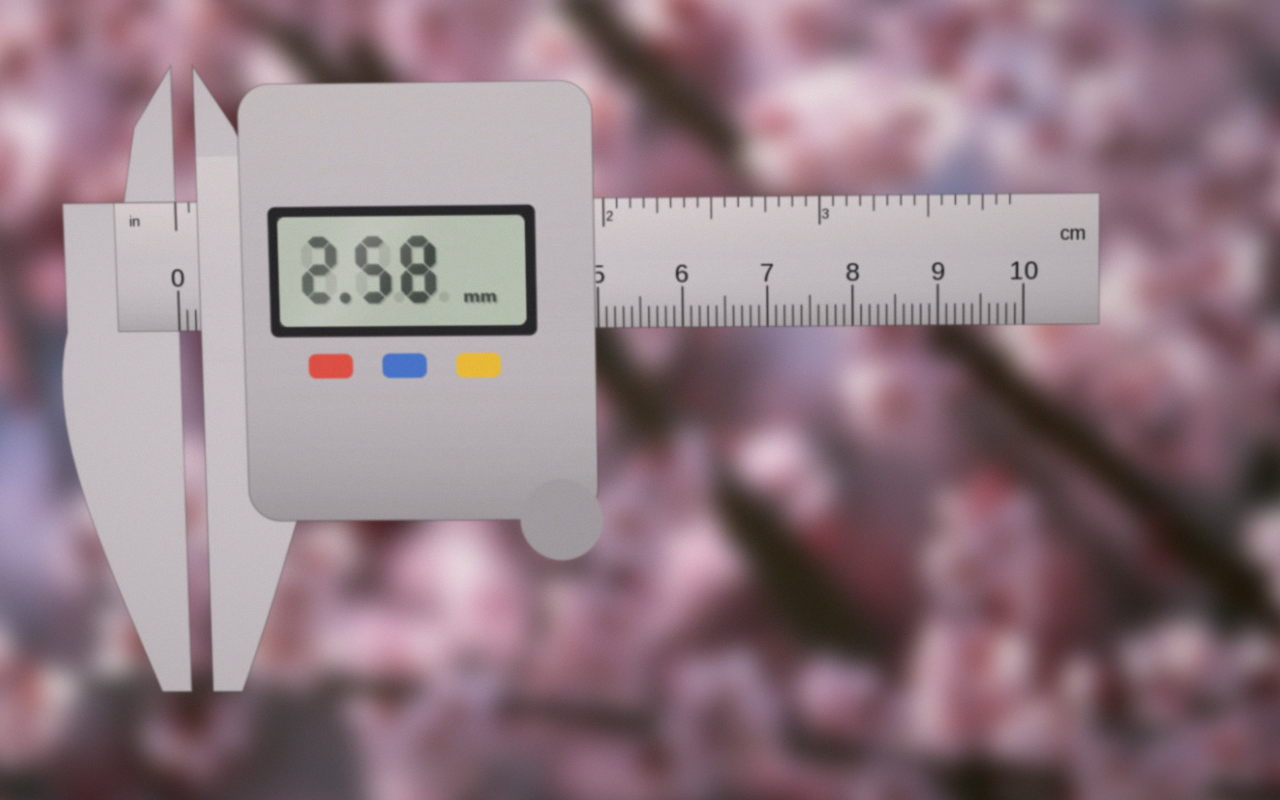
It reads 2.58
